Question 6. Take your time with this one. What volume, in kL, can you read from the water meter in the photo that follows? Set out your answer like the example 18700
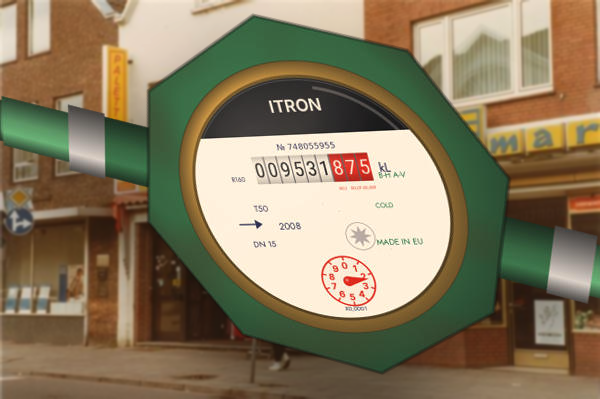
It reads 9531.8752
